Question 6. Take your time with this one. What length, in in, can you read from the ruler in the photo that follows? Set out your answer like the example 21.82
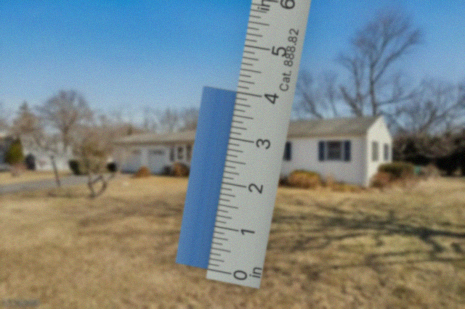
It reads 4
